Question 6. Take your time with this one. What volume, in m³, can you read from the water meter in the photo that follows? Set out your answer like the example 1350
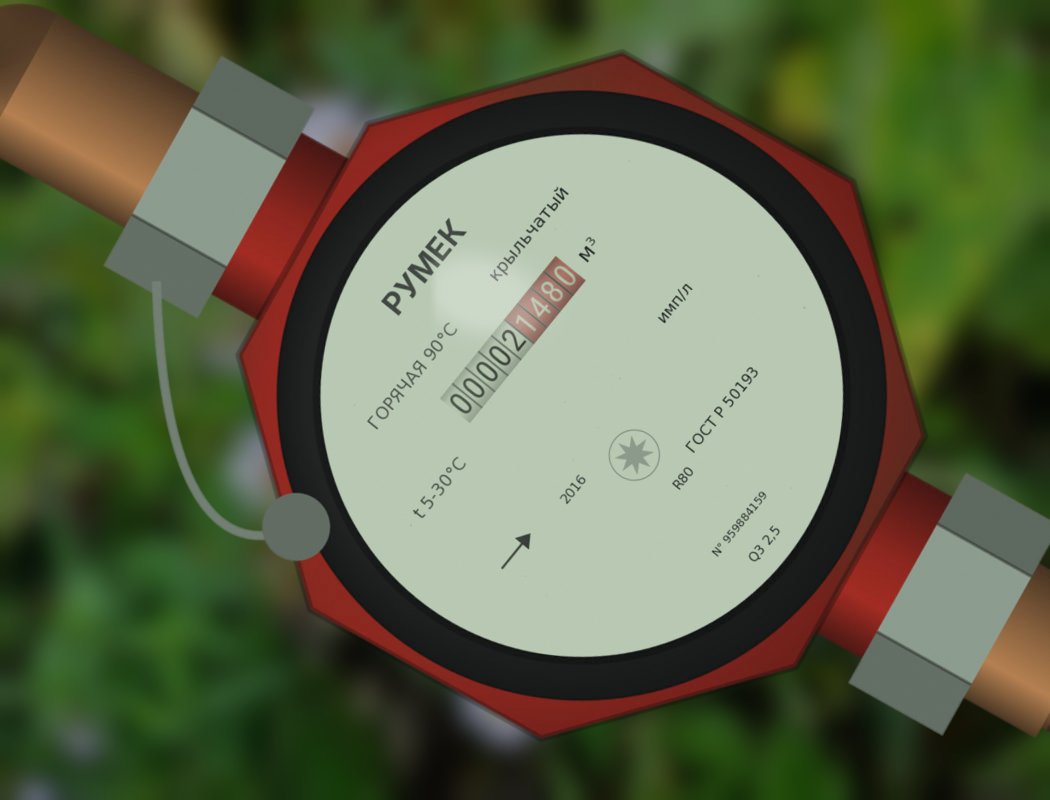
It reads 2.1480
